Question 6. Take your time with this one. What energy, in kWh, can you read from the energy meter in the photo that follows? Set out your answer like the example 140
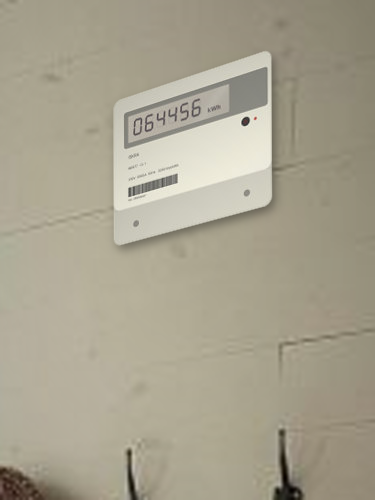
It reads 64456
